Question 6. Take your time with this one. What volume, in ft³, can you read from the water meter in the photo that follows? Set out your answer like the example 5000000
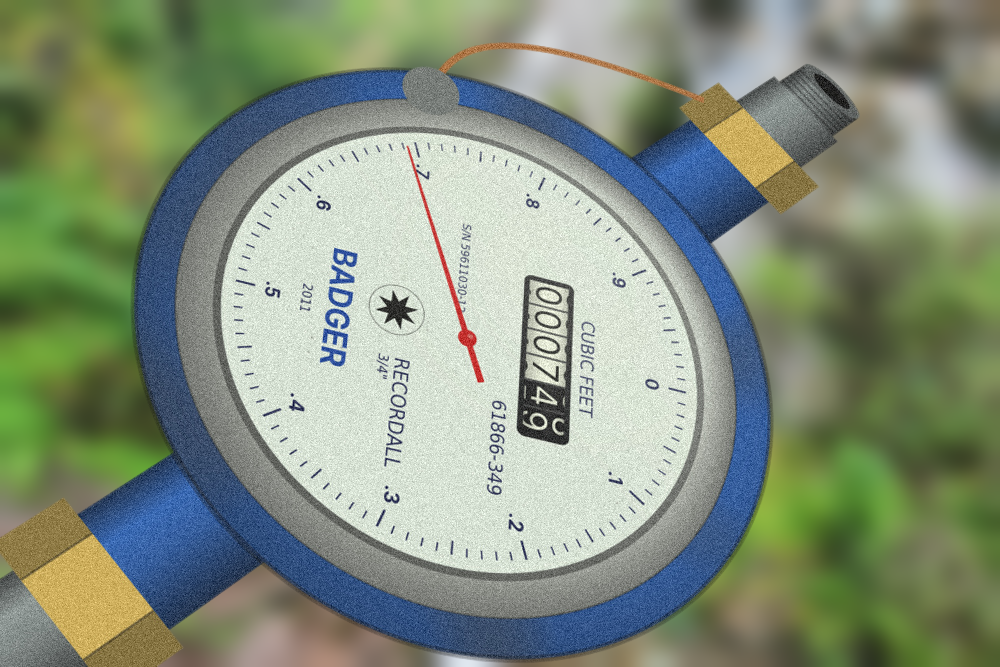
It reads 748.69
